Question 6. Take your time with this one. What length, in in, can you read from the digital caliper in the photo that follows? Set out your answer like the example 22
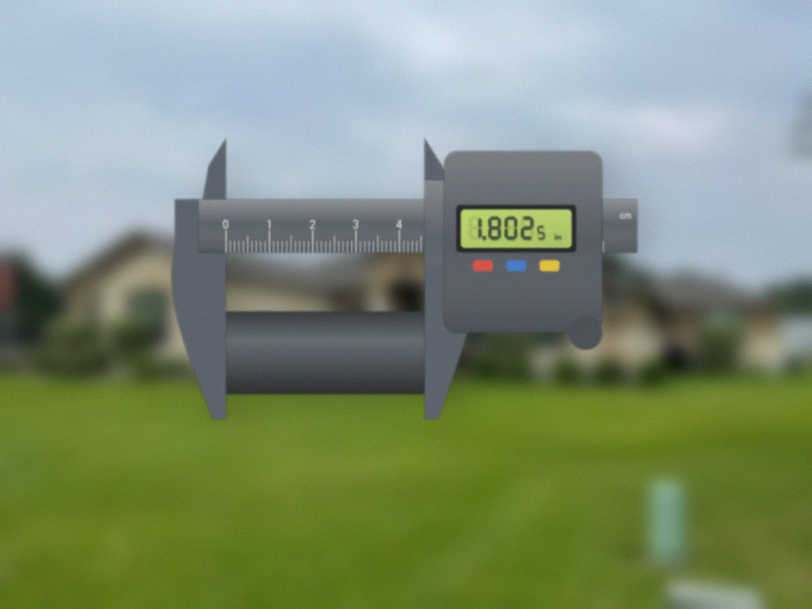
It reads 1.8025
